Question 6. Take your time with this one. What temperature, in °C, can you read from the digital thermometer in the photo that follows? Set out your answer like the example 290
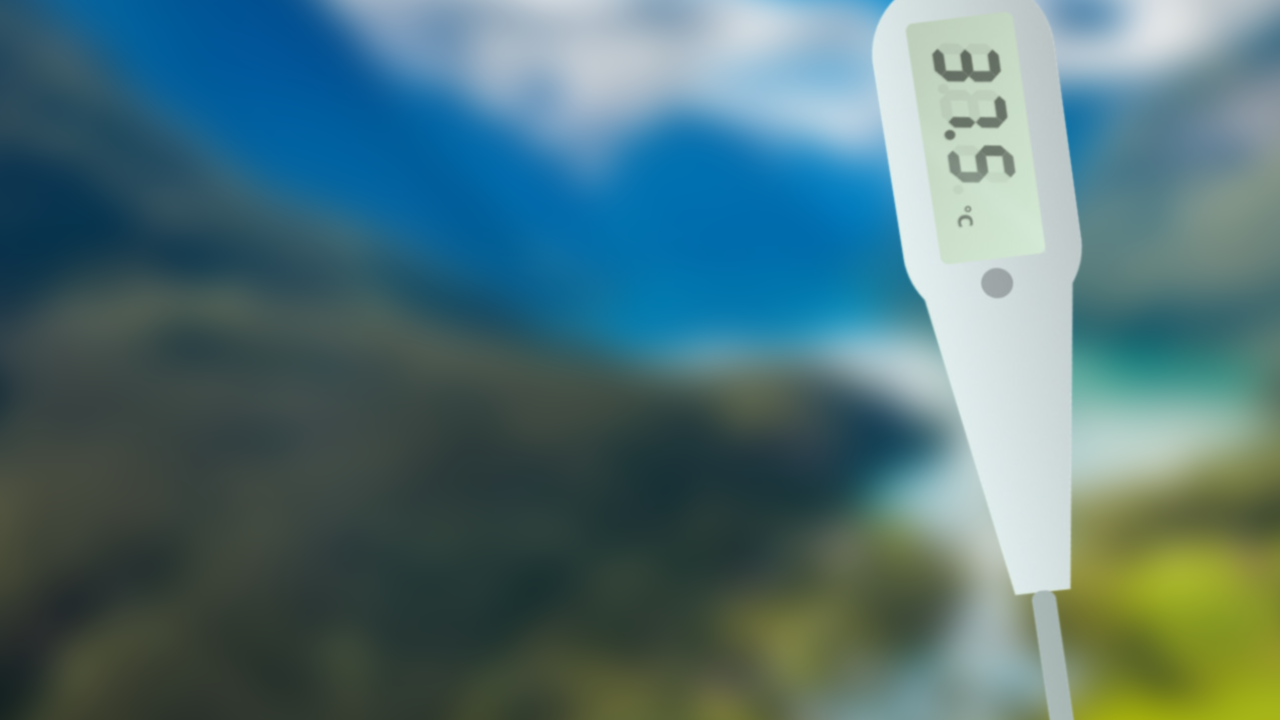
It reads 37.5
